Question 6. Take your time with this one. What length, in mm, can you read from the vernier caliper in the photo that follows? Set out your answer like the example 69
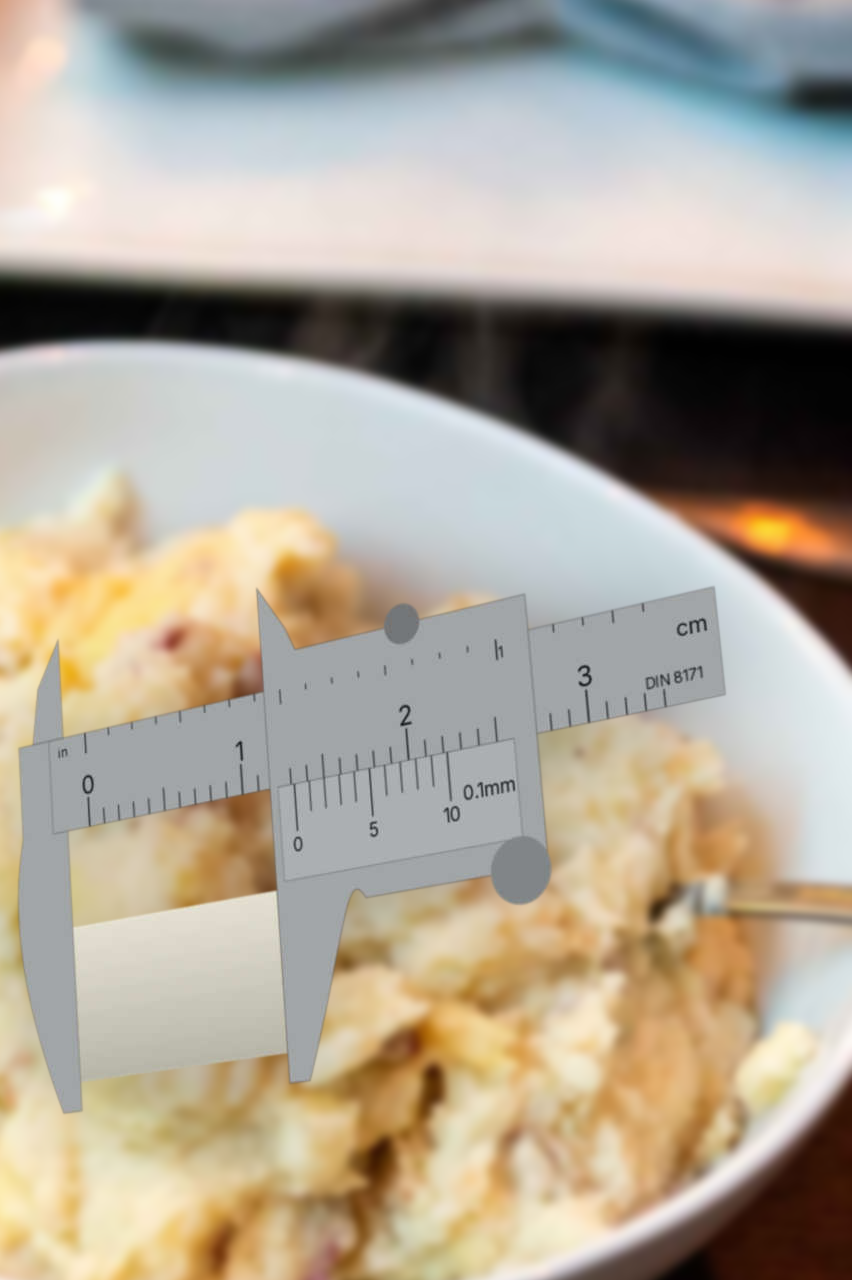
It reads 13.2
